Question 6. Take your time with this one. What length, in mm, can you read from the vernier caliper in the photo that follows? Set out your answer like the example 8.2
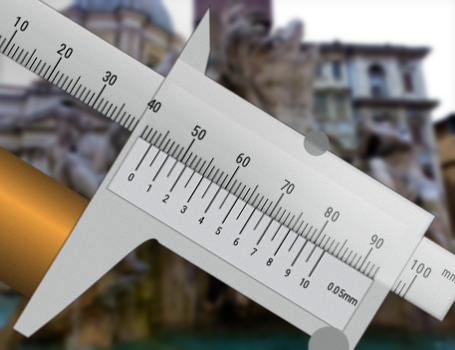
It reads 43.5
